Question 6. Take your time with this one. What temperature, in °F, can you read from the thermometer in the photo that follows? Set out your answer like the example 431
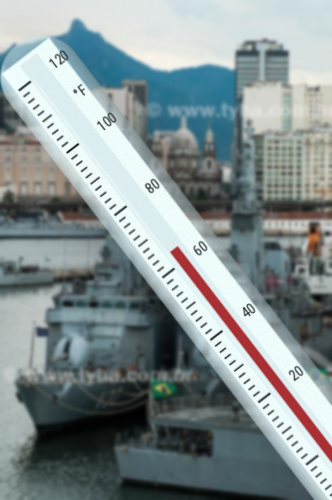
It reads 64
